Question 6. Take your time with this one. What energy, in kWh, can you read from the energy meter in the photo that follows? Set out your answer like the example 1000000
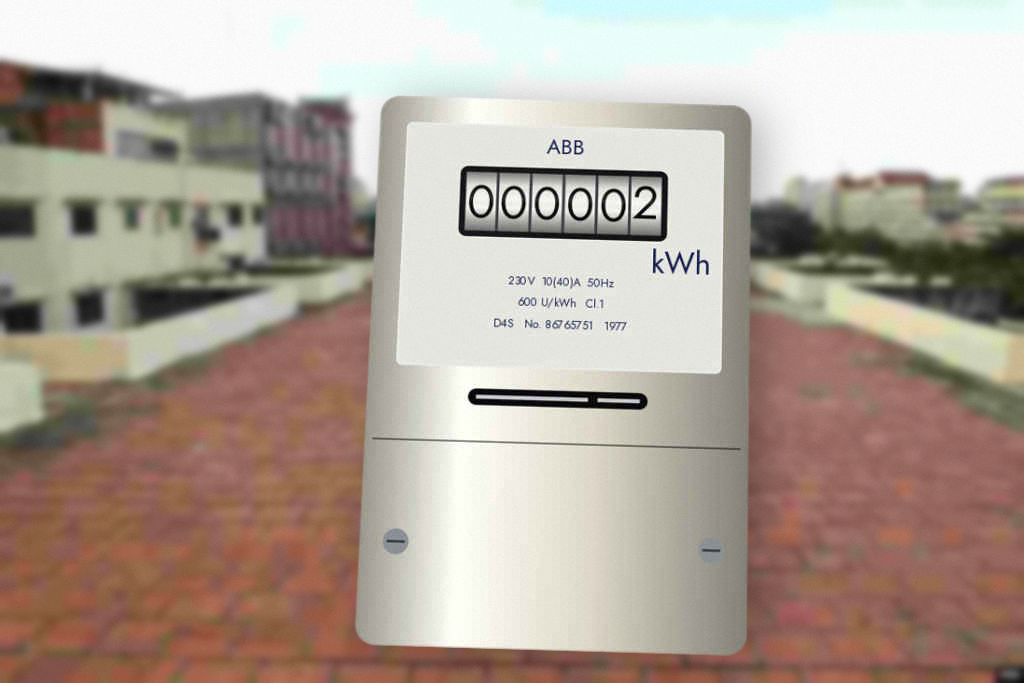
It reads 2
